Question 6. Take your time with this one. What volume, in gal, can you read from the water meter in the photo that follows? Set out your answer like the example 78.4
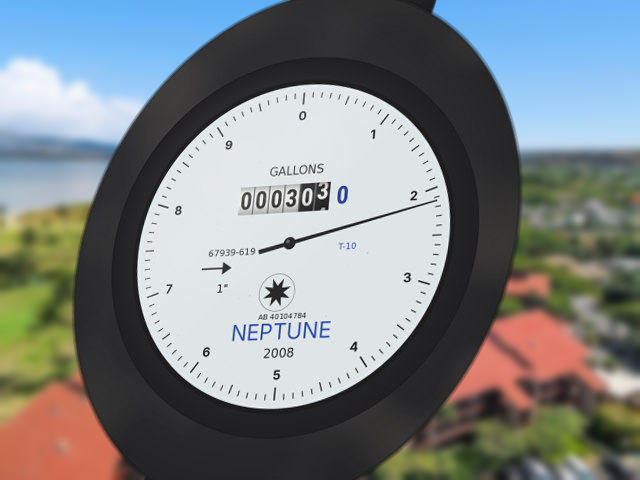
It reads 3032.1
